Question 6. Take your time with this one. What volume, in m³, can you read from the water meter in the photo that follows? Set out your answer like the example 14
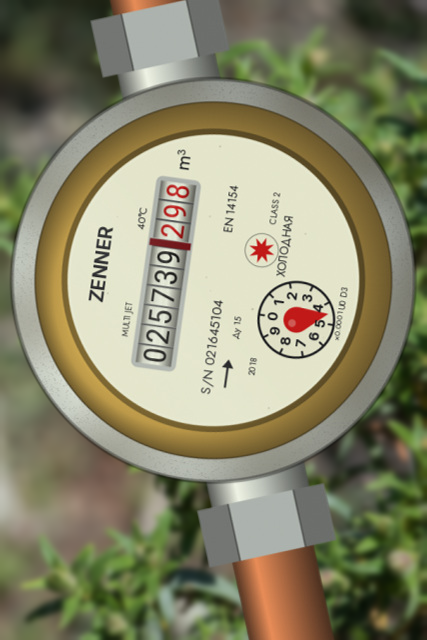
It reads 25739.2984
